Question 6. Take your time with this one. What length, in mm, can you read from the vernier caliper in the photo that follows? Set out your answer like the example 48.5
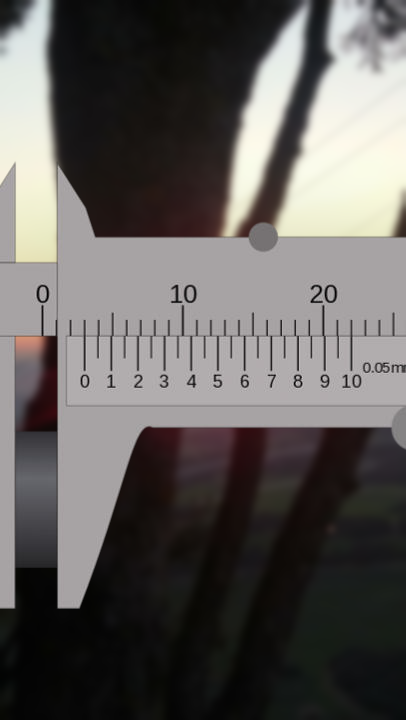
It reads 3.0
